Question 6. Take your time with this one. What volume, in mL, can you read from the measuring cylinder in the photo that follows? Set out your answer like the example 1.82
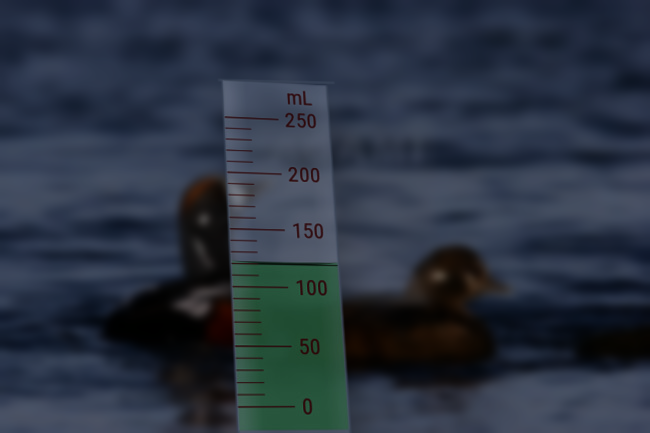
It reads 120
